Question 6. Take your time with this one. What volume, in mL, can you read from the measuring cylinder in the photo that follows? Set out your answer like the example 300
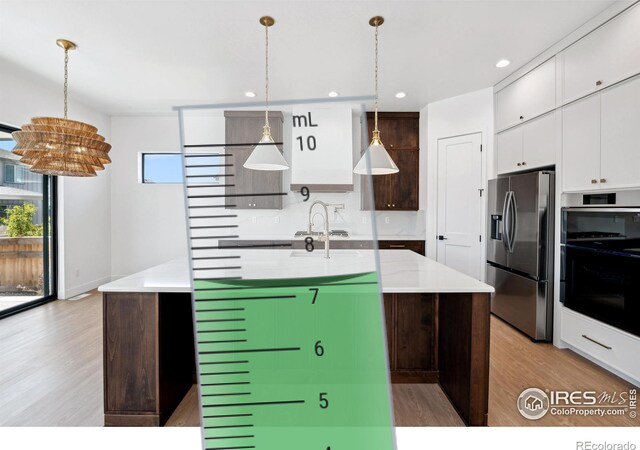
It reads 7.2
